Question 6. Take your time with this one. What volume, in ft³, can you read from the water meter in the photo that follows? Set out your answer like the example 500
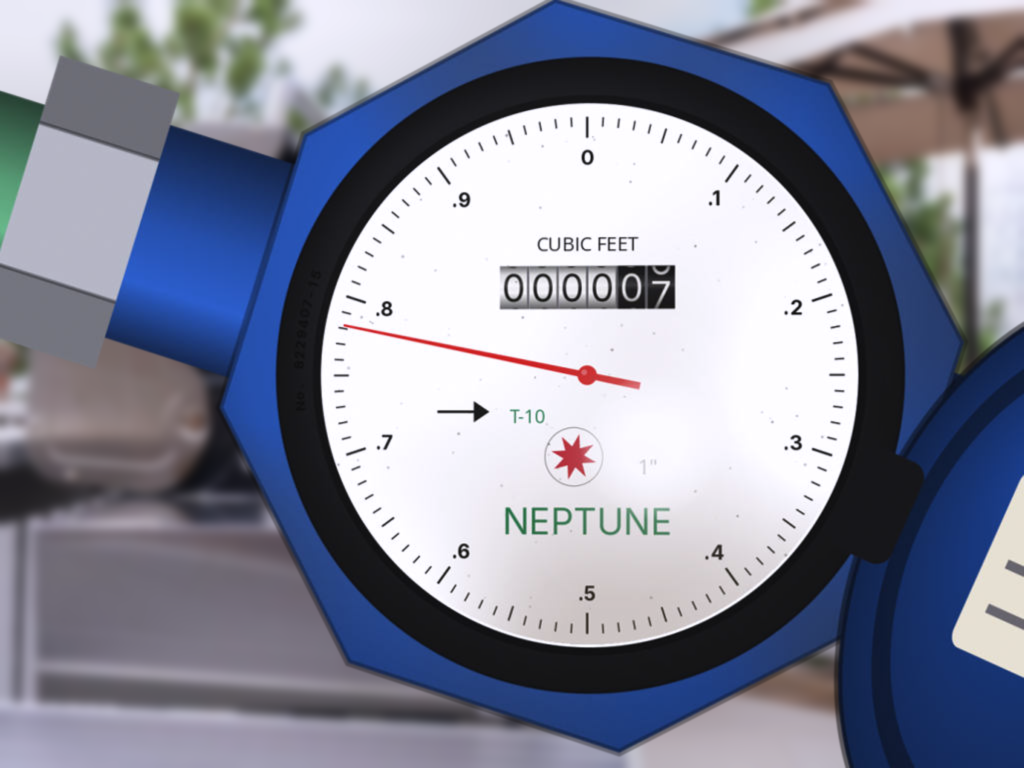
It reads 6.78
